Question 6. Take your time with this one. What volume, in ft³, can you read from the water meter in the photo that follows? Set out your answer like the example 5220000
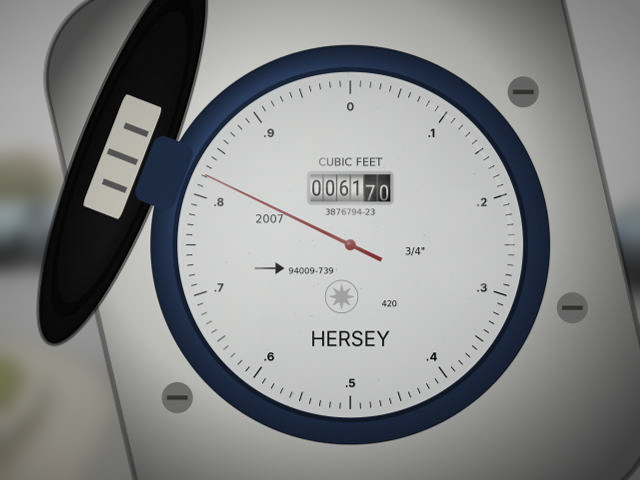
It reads 6169.82
